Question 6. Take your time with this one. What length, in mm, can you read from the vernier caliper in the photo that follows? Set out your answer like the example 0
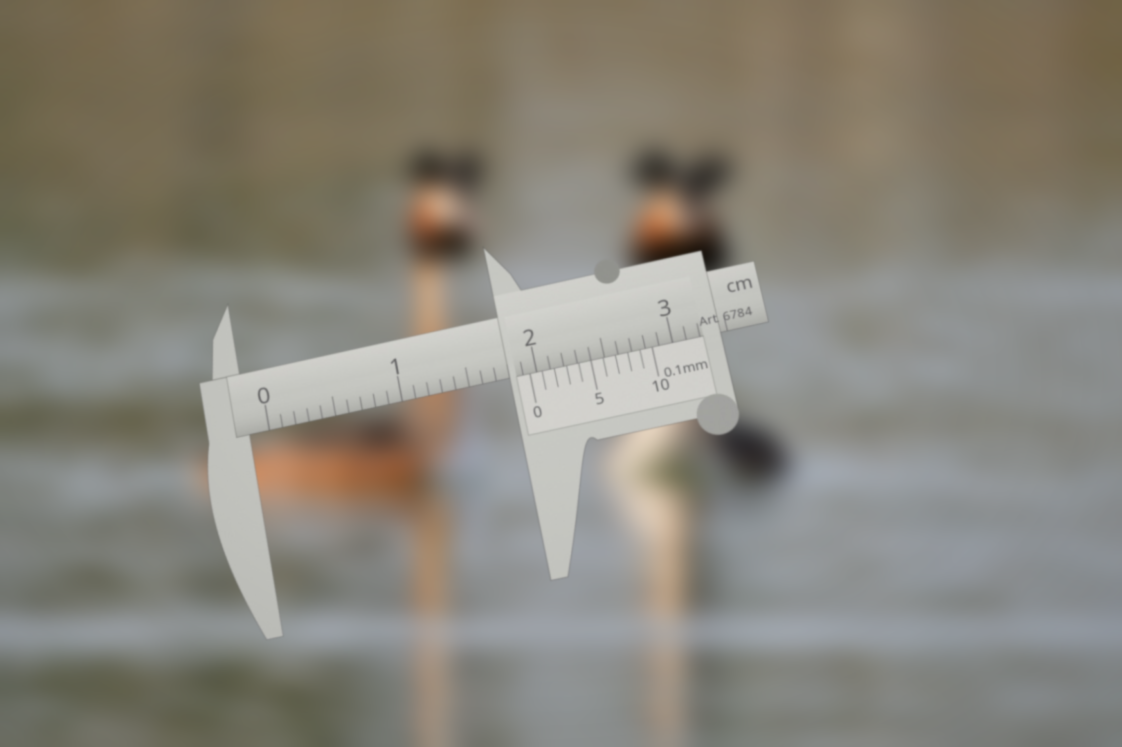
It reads 19.5
